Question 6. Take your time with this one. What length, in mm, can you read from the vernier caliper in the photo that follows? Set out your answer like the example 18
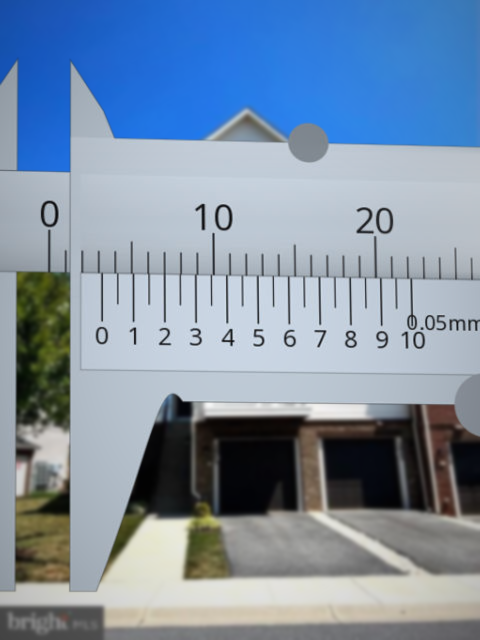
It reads 3.2
